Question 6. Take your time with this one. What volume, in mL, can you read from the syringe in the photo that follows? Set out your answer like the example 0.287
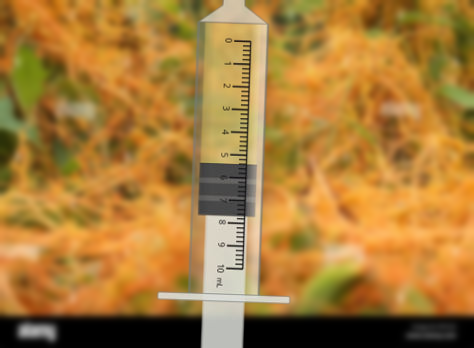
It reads 5.4
